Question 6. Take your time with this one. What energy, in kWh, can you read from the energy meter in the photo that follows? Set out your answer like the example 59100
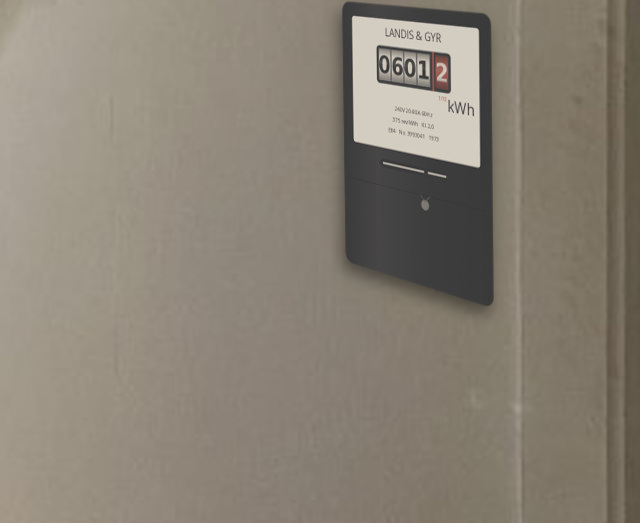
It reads 601.2
